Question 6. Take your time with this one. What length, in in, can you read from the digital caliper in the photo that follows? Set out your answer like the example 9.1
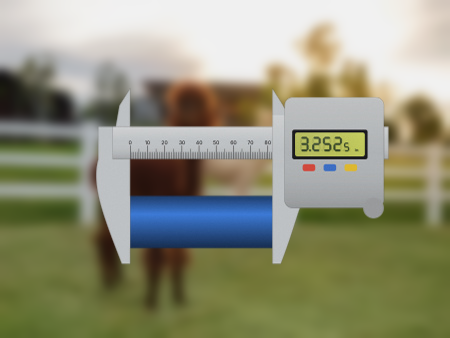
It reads 3.2525
